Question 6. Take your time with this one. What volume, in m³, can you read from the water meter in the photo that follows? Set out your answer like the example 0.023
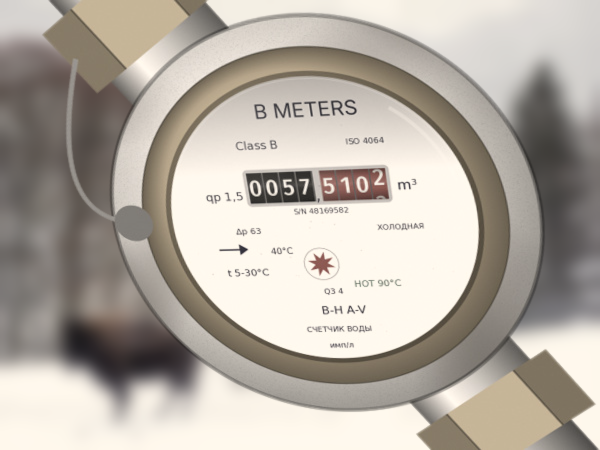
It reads 57.5102
